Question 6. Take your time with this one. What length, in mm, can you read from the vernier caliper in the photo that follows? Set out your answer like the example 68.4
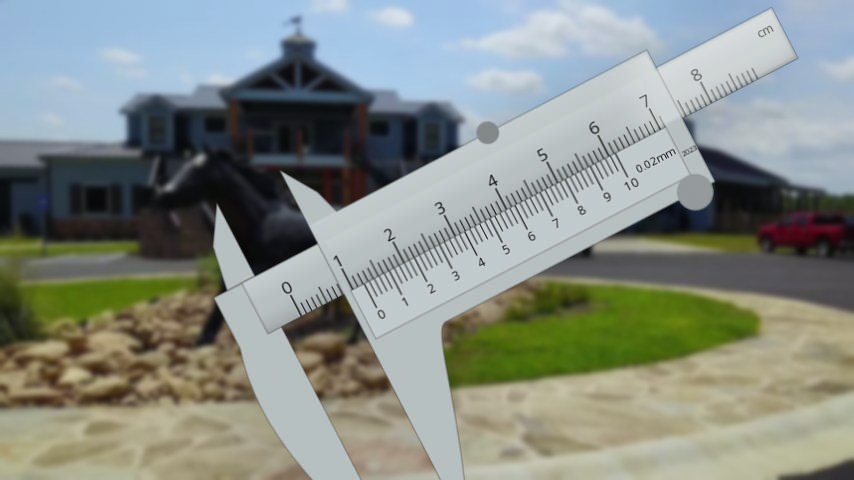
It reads 12.2
